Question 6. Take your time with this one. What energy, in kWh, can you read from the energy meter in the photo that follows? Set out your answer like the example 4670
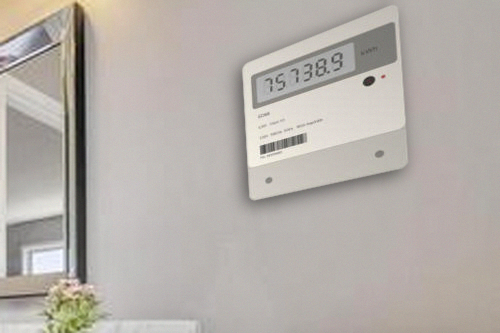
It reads 75738.9
